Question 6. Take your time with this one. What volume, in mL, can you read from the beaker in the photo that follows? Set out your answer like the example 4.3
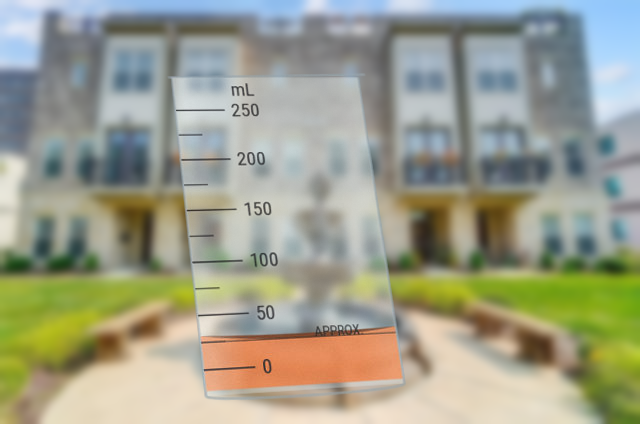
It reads 25
